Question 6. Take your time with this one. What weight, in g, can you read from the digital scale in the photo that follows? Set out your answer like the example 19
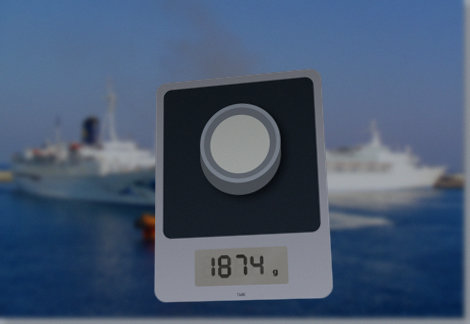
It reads 1874
